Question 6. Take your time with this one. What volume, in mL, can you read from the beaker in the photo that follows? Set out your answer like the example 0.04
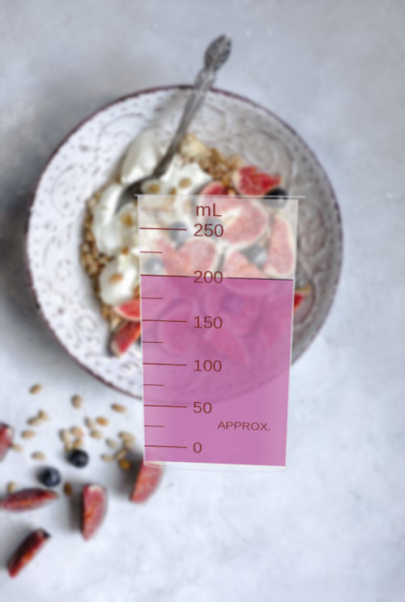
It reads 200
